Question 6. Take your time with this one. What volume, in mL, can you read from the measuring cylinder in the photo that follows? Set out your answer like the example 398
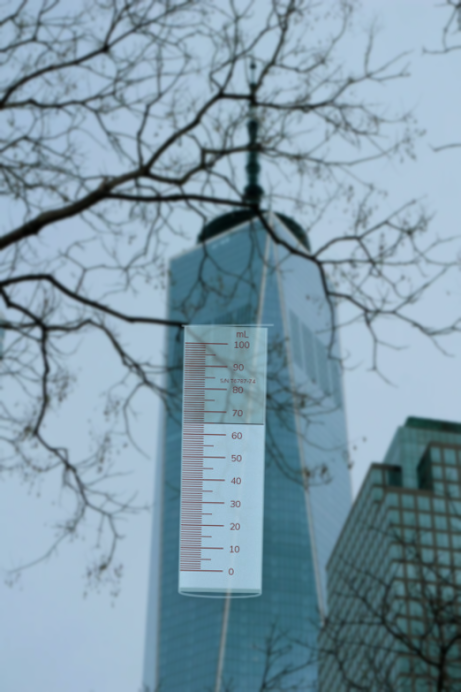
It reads 65
